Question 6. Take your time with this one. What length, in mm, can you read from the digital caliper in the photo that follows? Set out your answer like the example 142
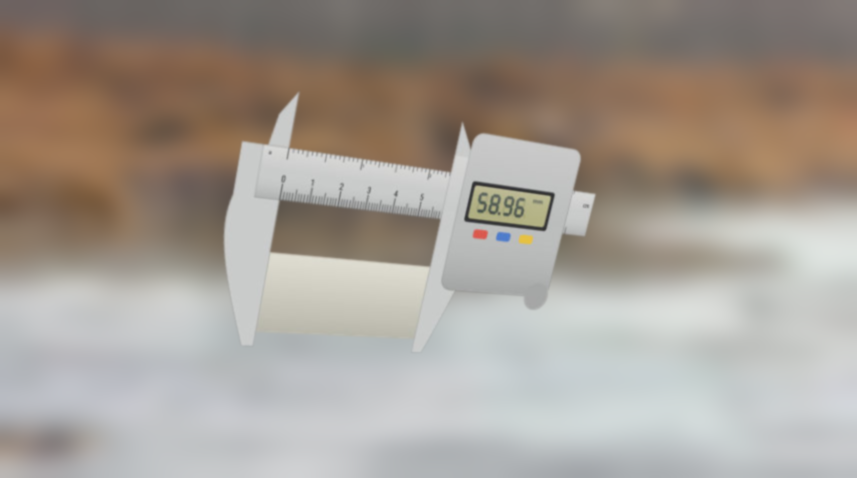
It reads 58.96
